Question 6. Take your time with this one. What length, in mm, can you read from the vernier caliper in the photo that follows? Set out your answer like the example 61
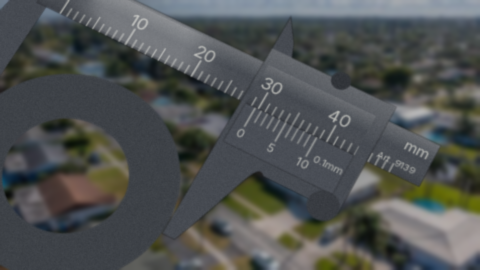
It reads 29.6
